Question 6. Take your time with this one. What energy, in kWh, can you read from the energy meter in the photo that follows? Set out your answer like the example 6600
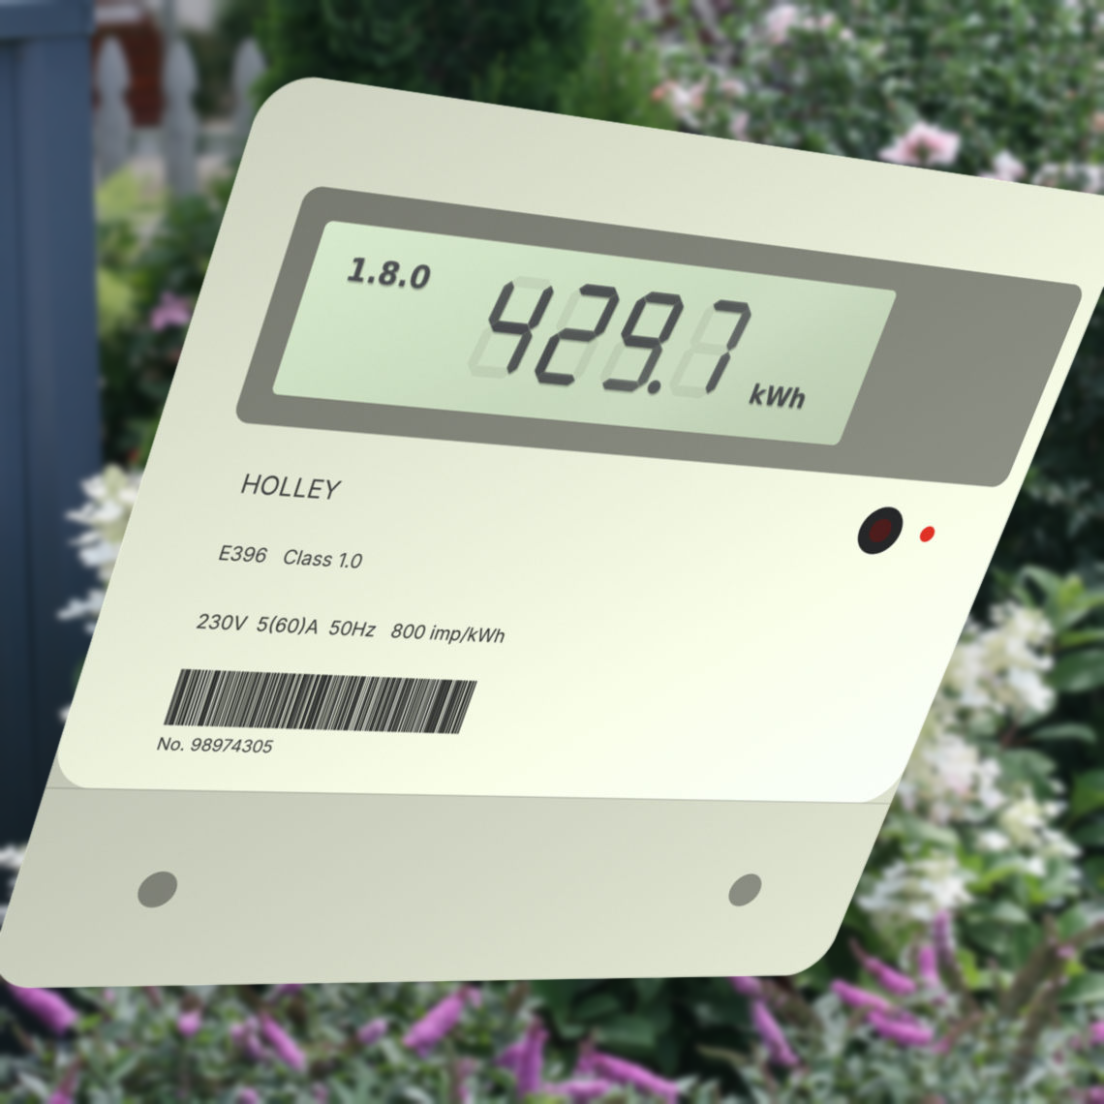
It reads 429.7
